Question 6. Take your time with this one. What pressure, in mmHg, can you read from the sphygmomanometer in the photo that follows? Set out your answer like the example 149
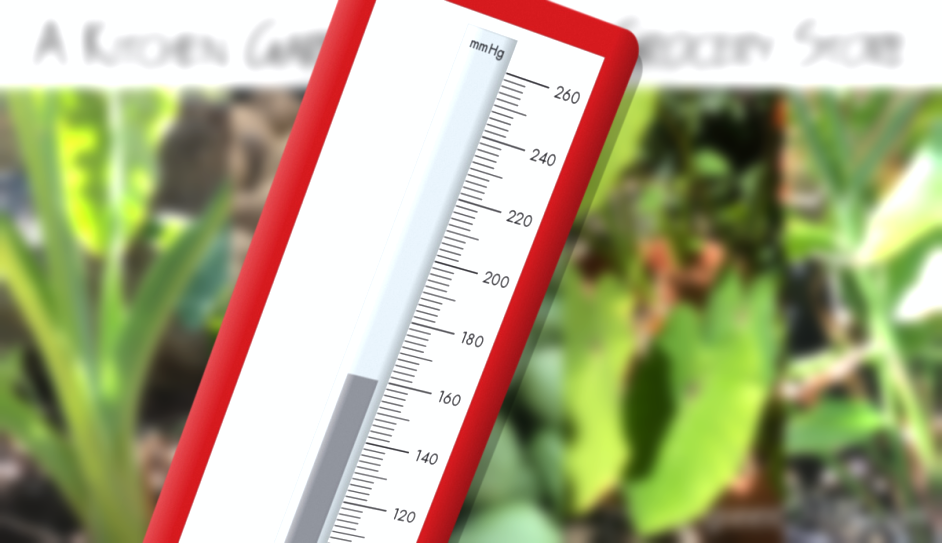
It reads 160
